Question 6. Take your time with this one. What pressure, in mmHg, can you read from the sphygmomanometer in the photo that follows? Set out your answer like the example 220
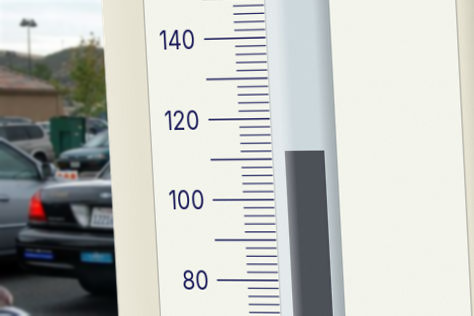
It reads 112
